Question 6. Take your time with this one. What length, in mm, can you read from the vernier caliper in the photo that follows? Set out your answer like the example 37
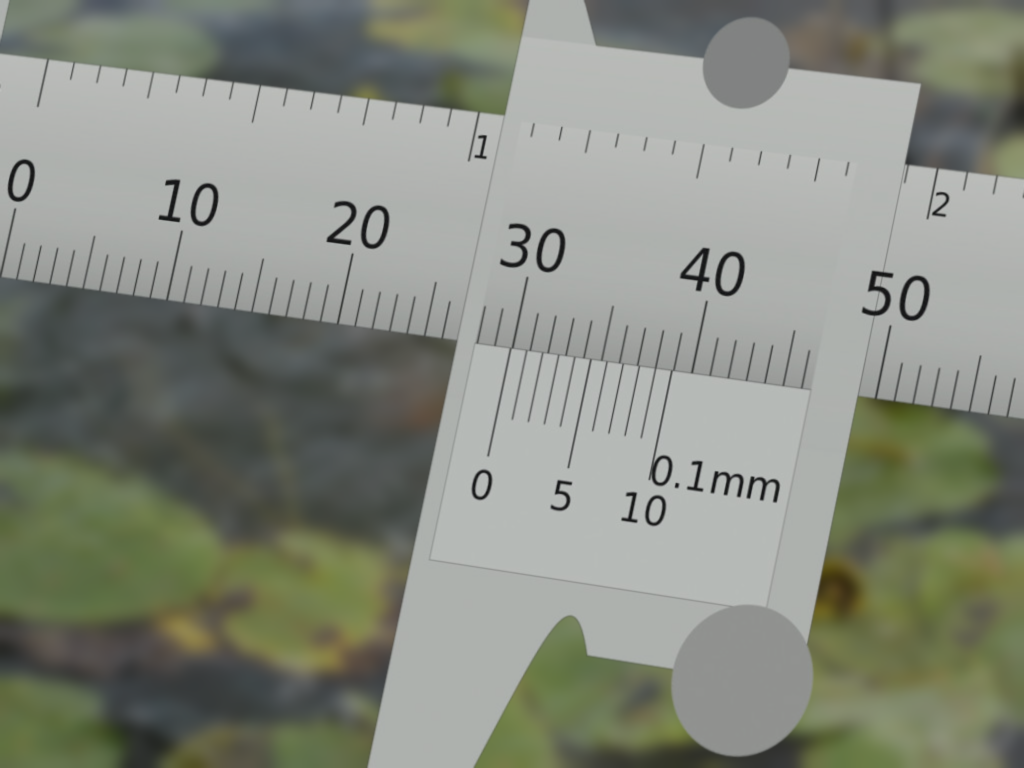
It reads 29.9
